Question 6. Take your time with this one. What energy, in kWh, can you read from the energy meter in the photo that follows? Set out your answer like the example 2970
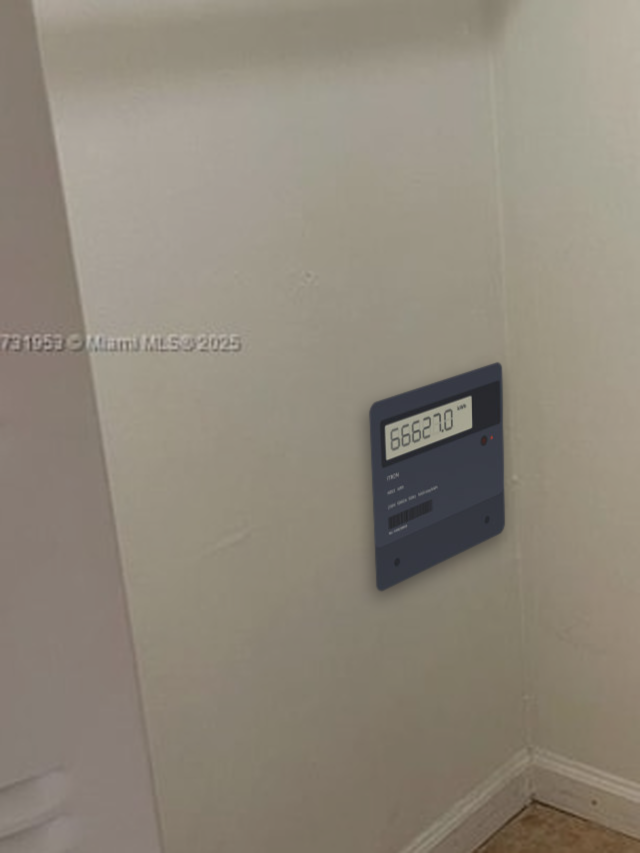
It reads 66627.0
